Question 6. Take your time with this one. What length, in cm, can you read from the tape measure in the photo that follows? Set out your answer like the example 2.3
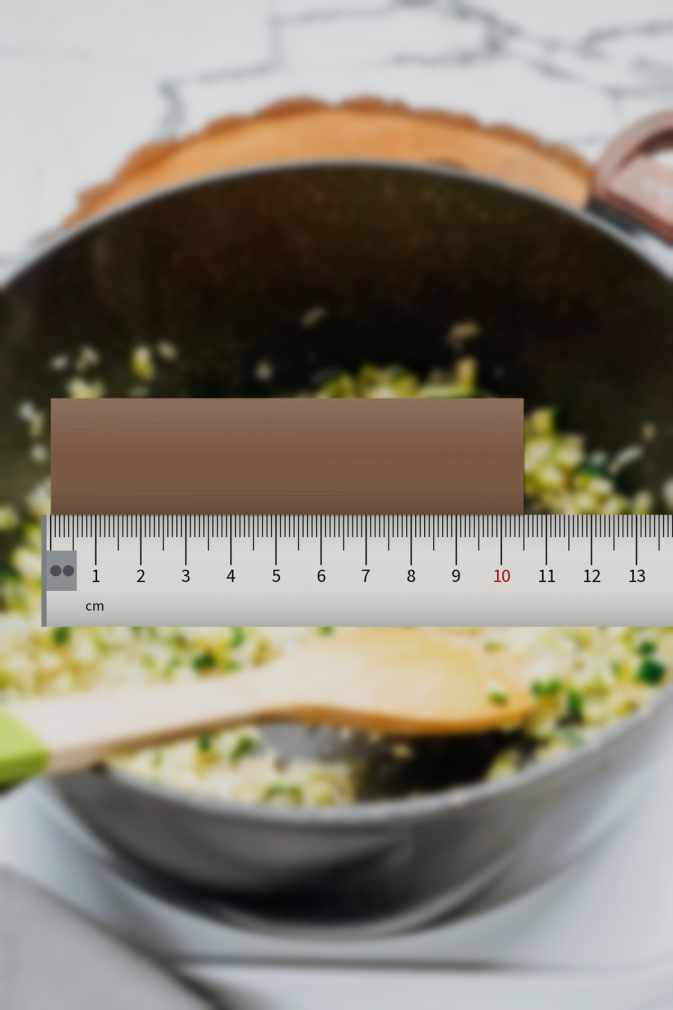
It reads 10.5
